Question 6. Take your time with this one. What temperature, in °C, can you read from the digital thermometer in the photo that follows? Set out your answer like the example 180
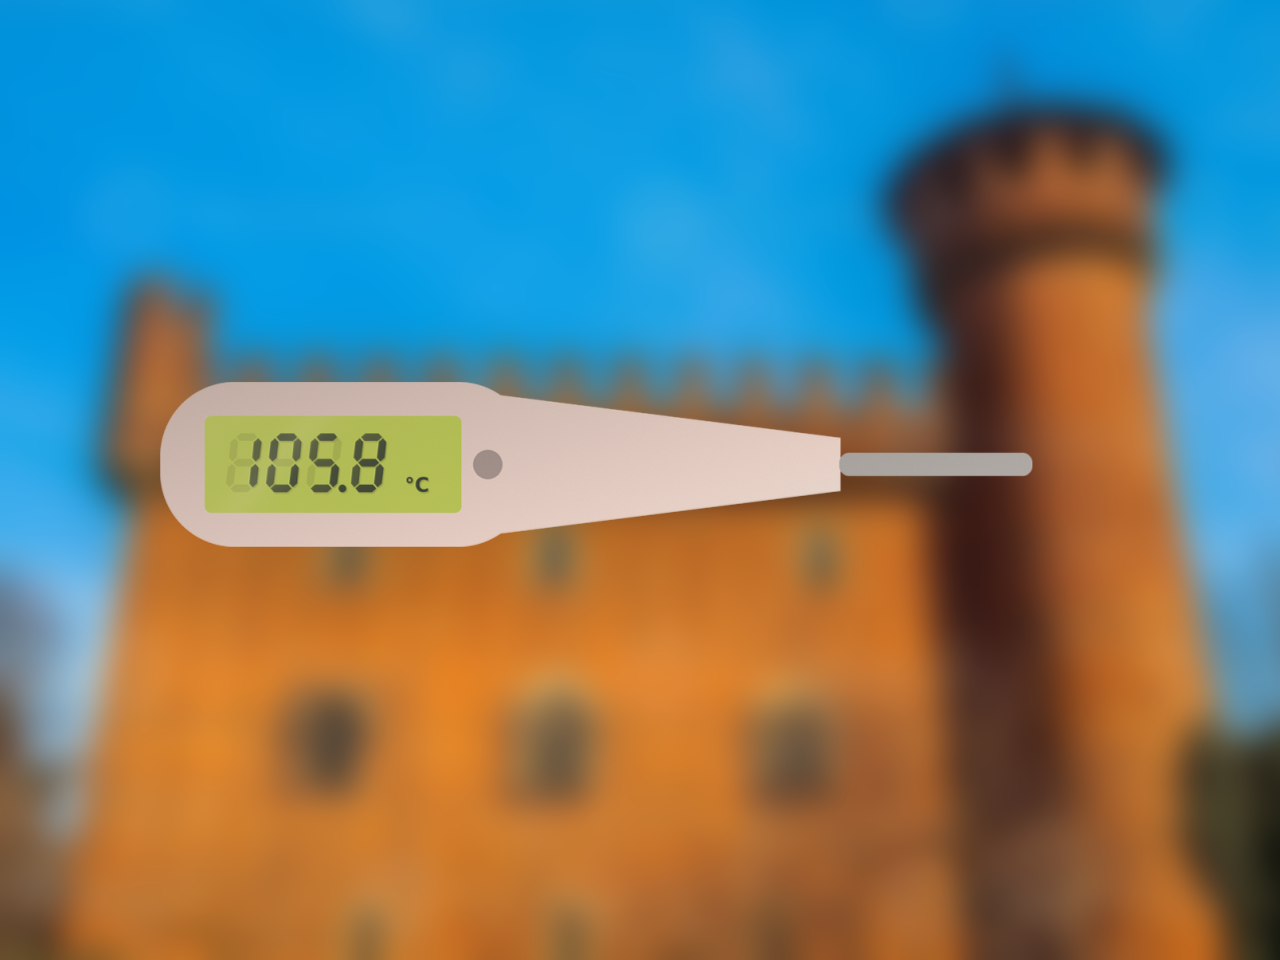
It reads 105.8
